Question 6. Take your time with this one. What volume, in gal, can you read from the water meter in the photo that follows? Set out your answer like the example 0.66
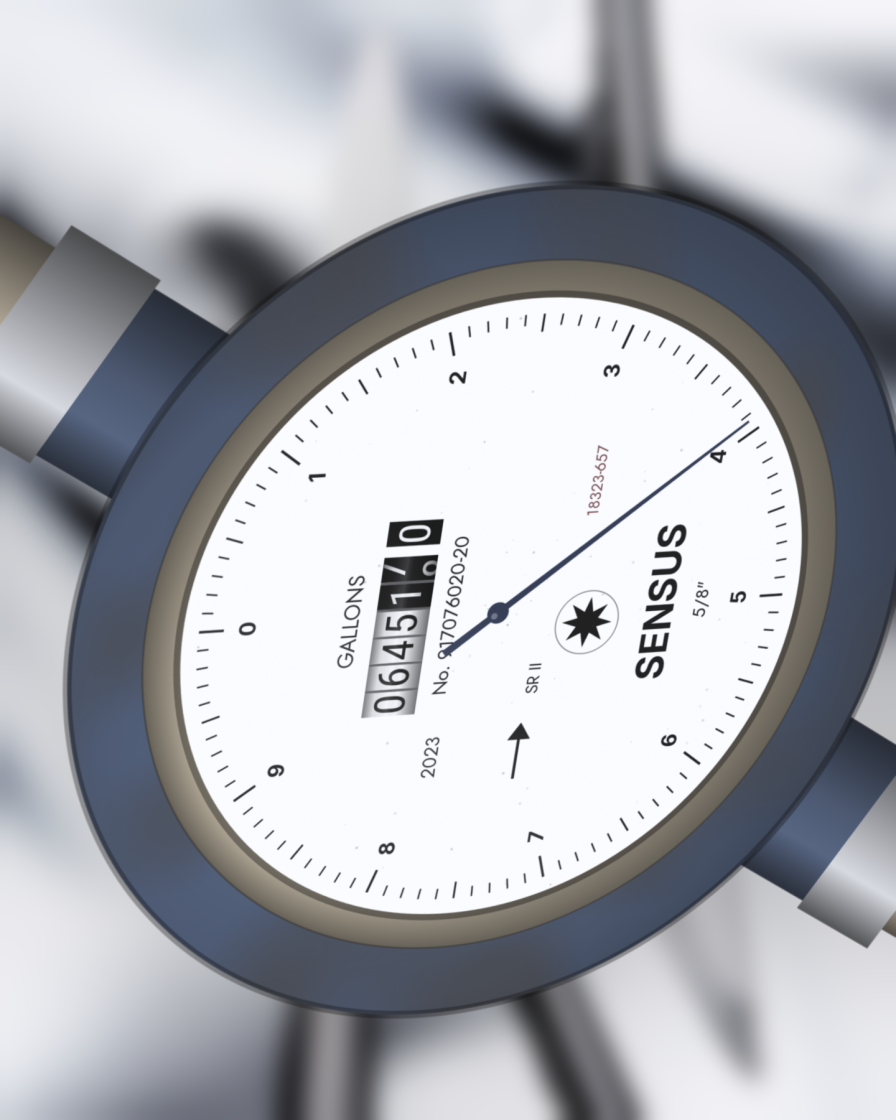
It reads 645173.9
